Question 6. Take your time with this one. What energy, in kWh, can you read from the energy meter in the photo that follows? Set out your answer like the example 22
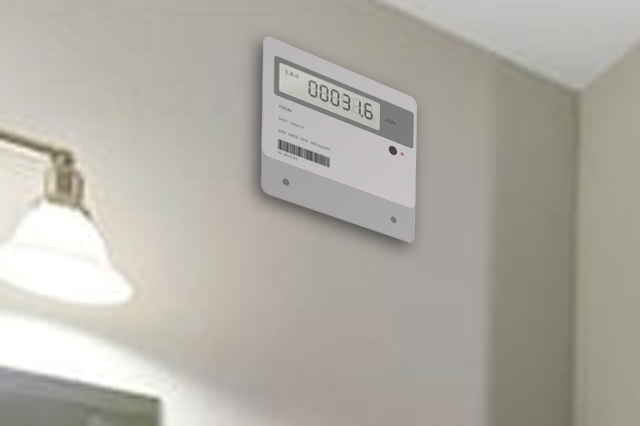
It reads 31.6
